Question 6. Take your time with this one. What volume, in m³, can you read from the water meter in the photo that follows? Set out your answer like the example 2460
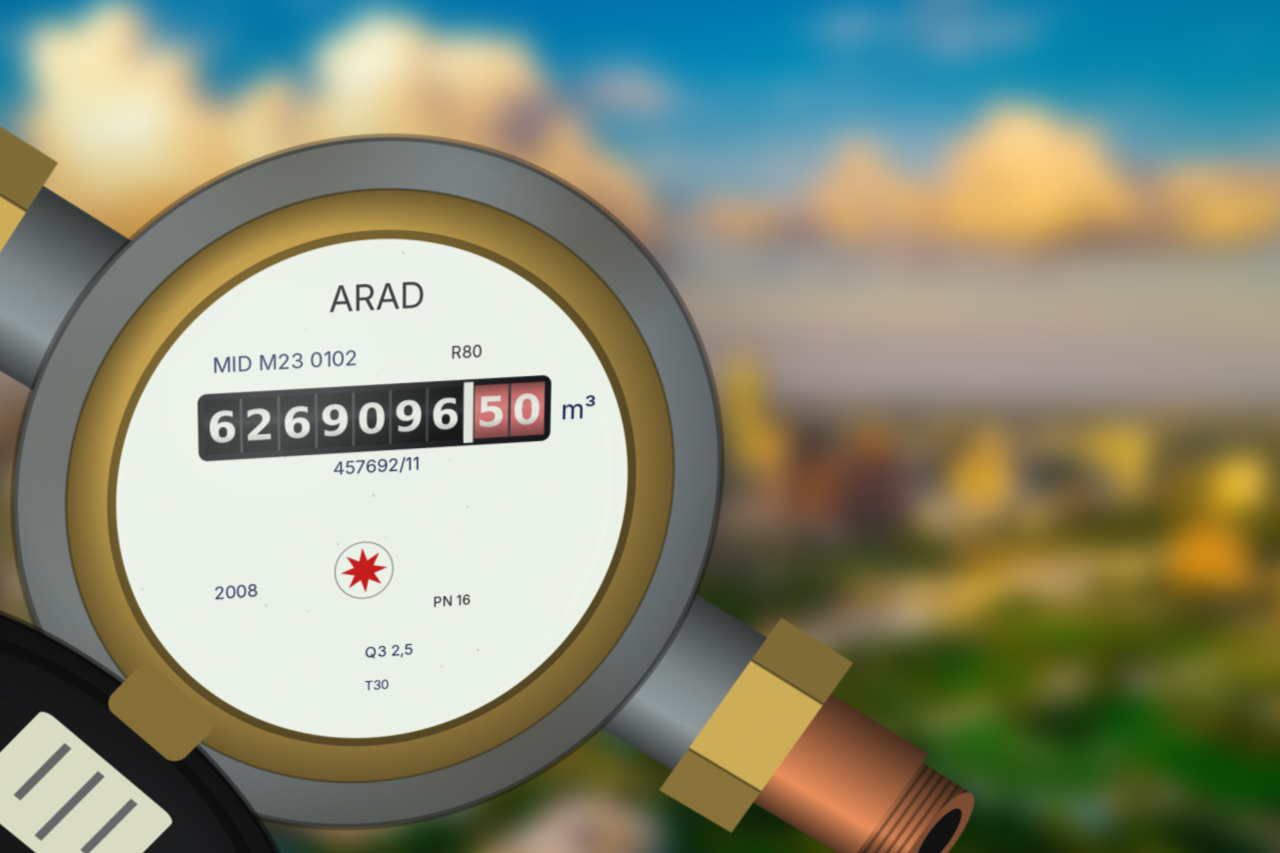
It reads 6269096.50
